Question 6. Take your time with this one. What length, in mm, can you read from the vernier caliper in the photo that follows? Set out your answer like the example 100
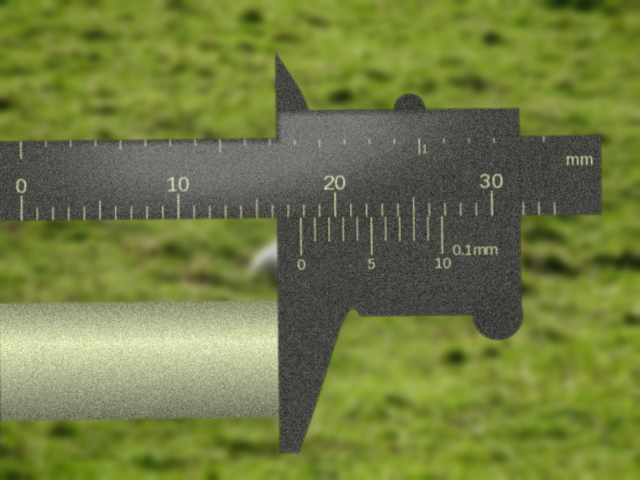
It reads 17.8
